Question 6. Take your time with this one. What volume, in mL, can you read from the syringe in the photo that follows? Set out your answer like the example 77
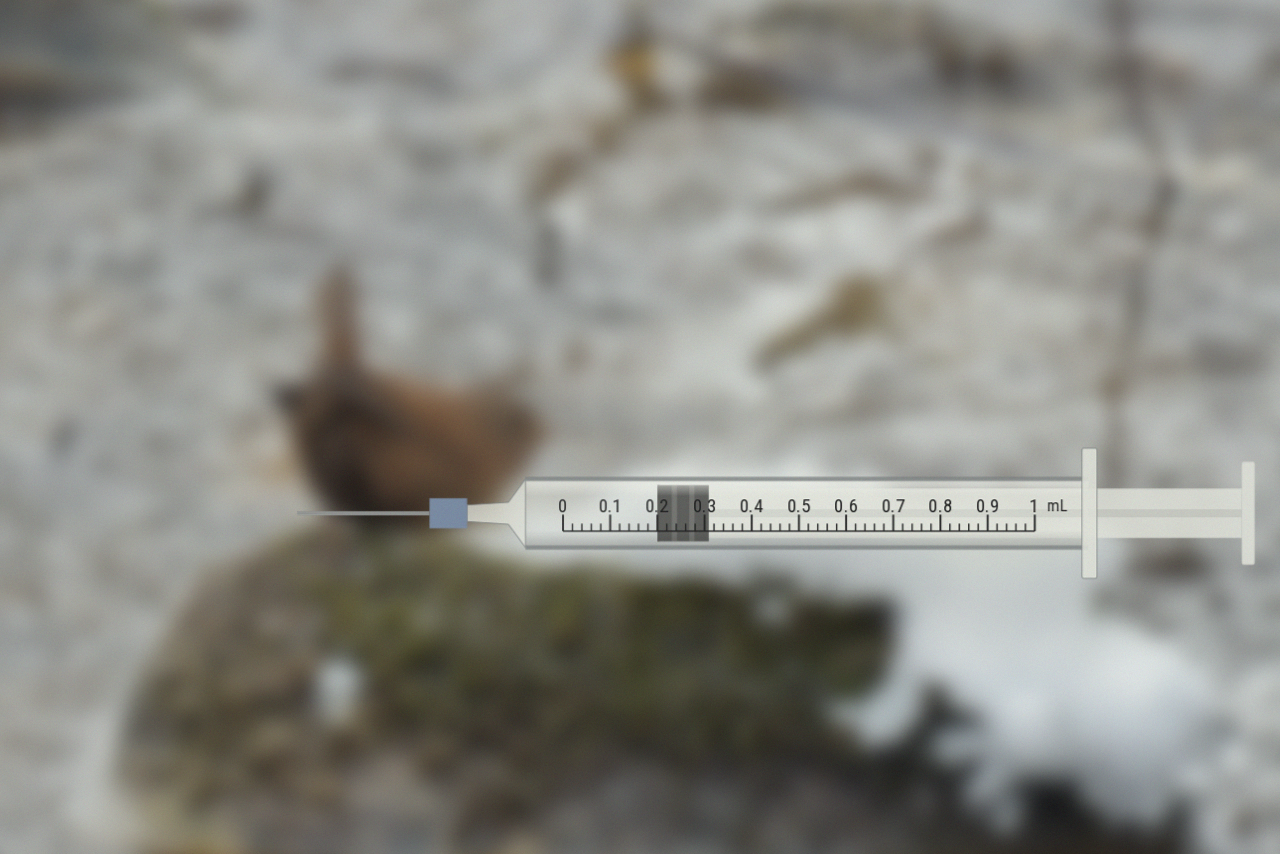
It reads 0.2
